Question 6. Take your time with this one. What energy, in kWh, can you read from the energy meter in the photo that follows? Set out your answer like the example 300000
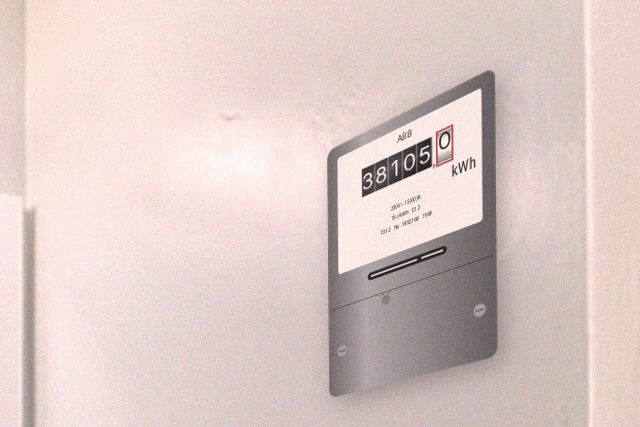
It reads 38105.0
